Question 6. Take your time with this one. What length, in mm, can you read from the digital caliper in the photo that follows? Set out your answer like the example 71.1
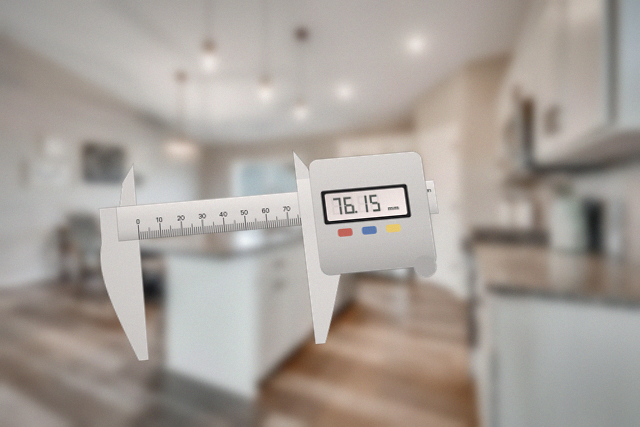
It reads 76.15
